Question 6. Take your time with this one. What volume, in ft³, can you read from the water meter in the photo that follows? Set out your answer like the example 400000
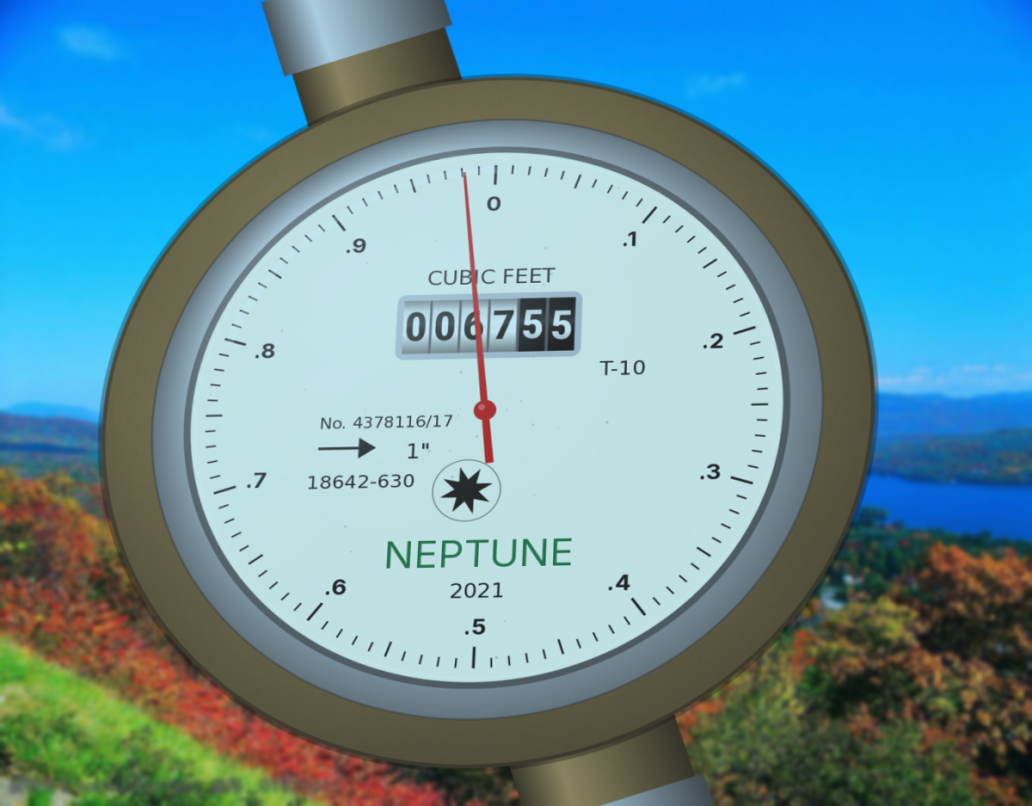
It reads 6754.98
